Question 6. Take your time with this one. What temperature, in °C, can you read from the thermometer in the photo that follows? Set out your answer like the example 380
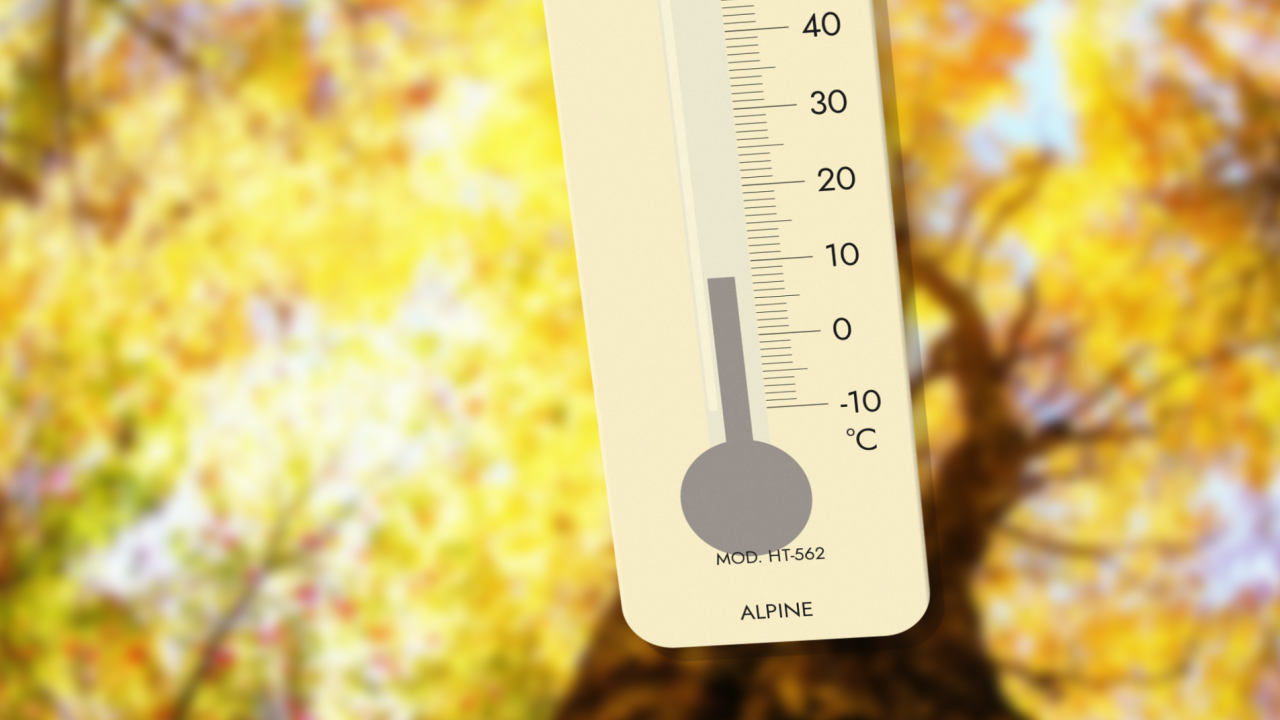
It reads 8
